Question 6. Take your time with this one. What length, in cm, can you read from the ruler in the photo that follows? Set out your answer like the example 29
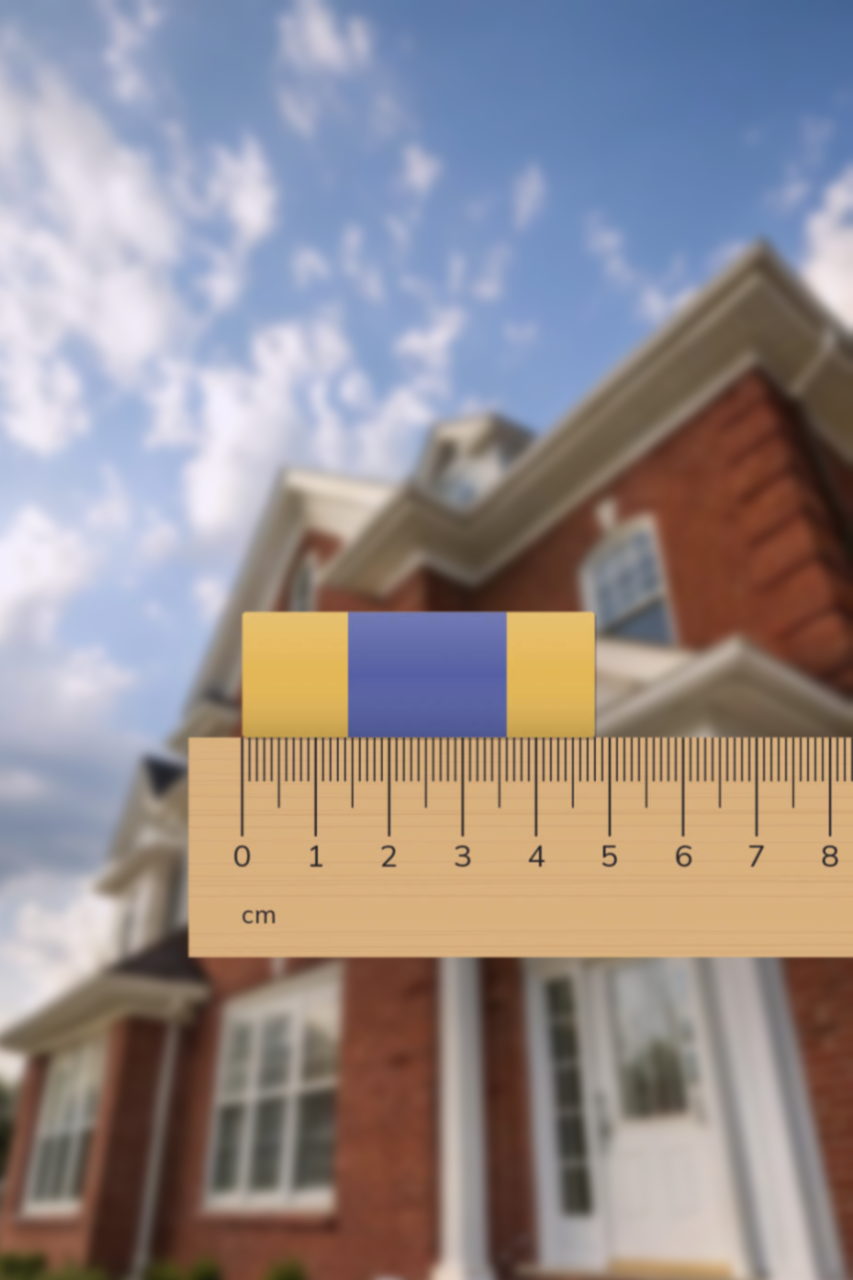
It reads 4.8
